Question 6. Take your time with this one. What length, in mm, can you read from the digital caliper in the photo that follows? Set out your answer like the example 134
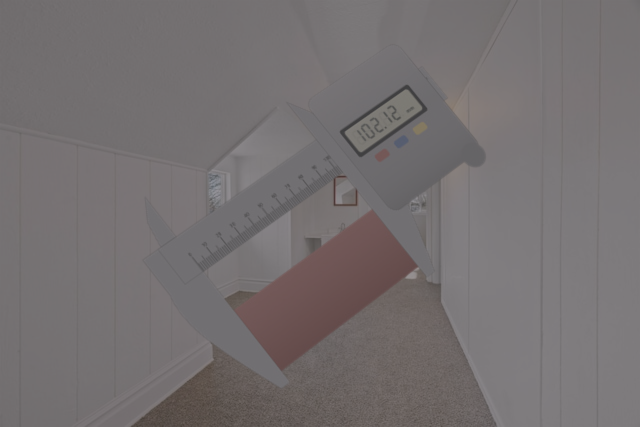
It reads 102.12
